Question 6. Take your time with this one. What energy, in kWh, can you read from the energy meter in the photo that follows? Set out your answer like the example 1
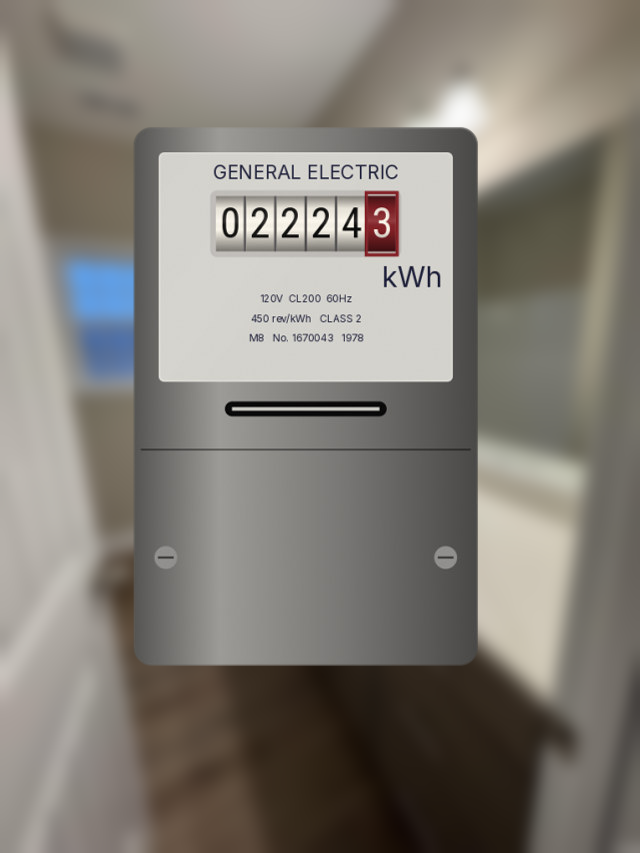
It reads 2224.3
